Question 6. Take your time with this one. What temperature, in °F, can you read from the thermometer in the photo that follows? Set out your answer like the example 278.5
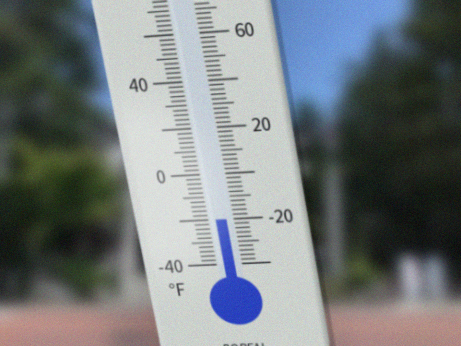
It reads -20
